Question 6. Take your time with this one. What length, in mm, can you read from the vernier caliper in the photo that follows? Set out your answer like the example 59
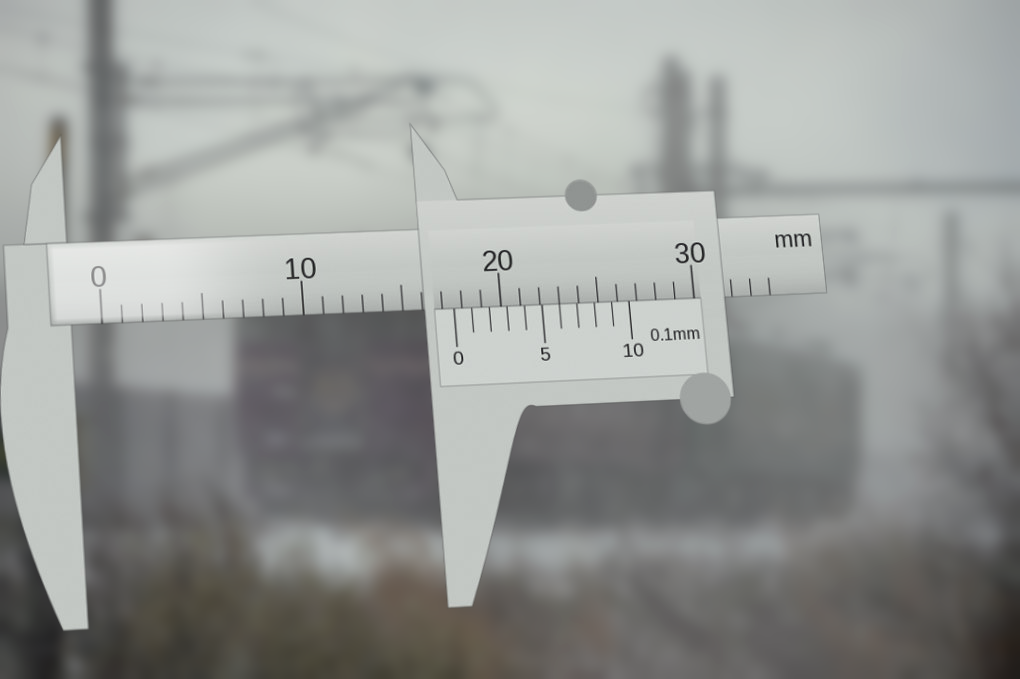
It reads 17.6
